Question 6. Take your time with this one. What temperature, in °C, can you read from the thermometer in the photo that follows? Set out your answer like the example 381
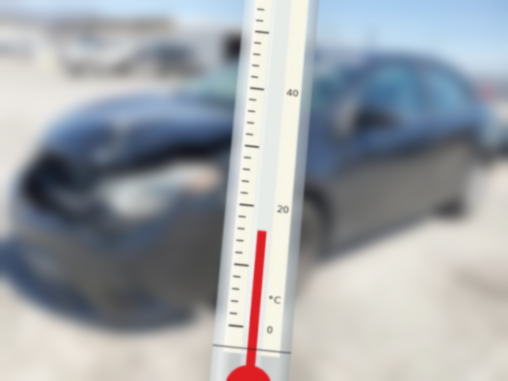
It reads 16
